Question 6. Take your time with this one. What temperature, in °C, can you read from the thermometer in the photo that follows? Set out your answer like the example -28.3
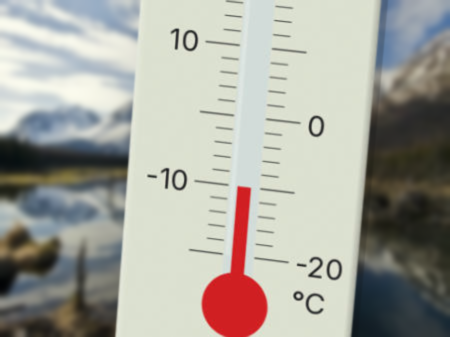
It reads -10
